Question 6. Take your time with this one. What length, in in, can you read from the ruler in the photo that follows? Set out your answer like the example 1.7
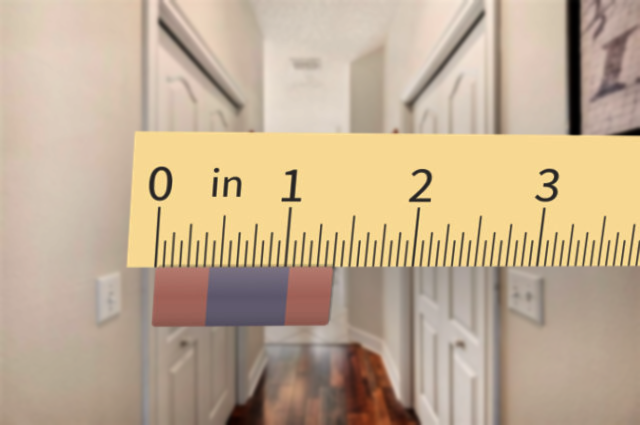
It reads 1.375
